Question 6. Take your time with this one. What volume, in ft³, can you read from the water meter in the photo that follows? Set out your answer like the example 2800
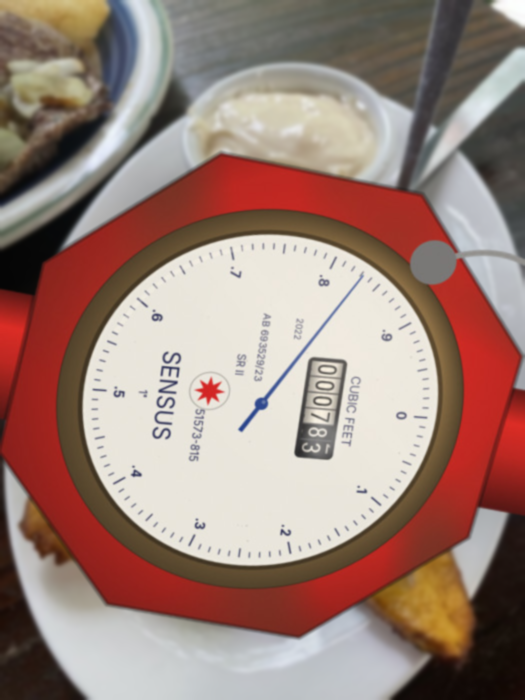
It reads 782.83
